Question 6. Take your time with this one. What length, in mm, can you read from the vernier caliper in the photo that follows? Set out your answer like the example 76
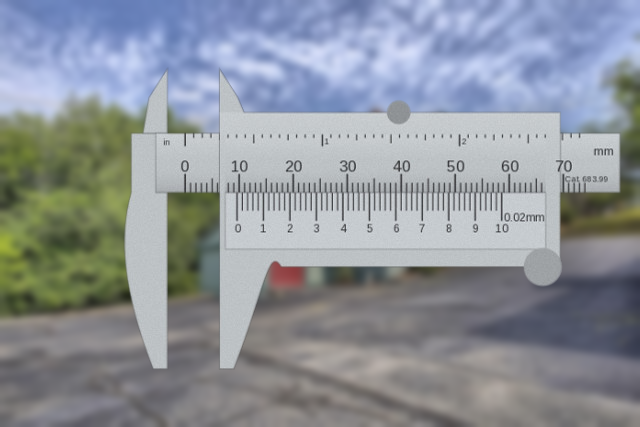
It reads 9.6
